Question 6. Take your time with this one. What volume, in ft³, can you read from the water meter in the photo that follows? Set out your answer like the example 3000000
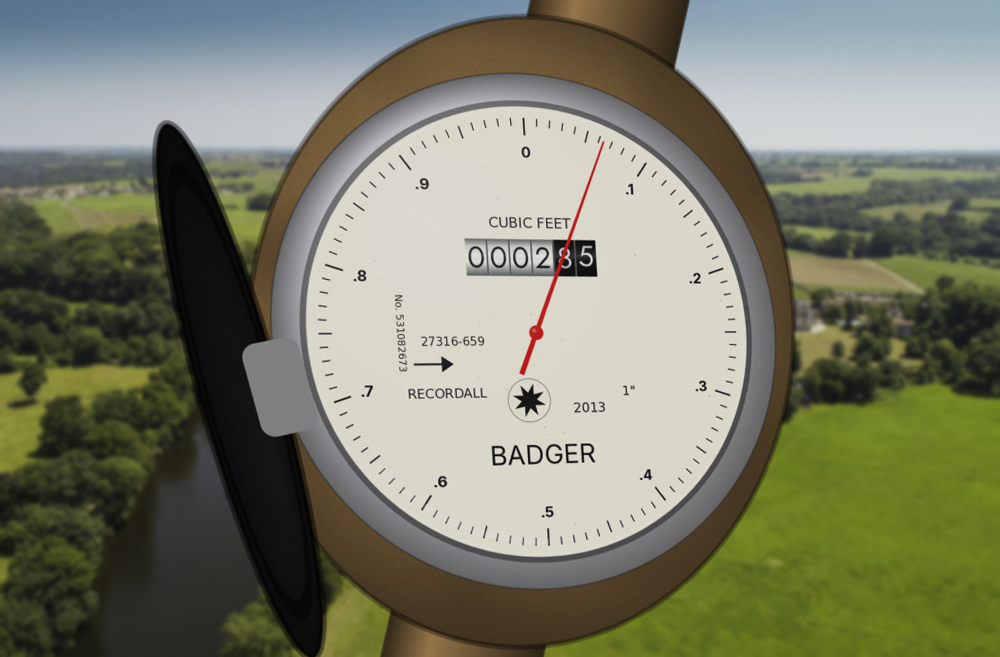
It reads 285.06
